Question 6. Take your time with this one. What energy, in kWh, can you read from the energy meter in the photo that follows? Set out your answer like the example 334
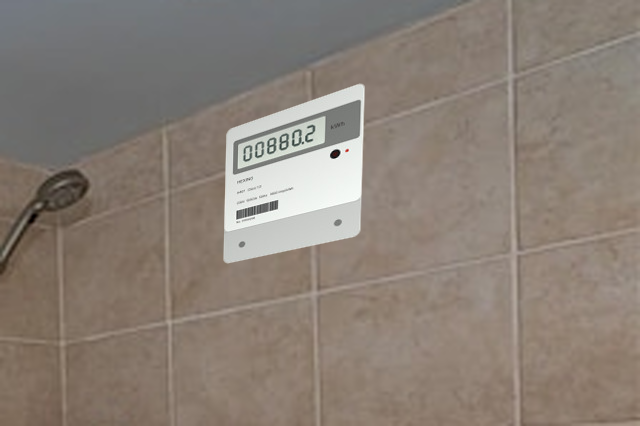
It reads 880.2
